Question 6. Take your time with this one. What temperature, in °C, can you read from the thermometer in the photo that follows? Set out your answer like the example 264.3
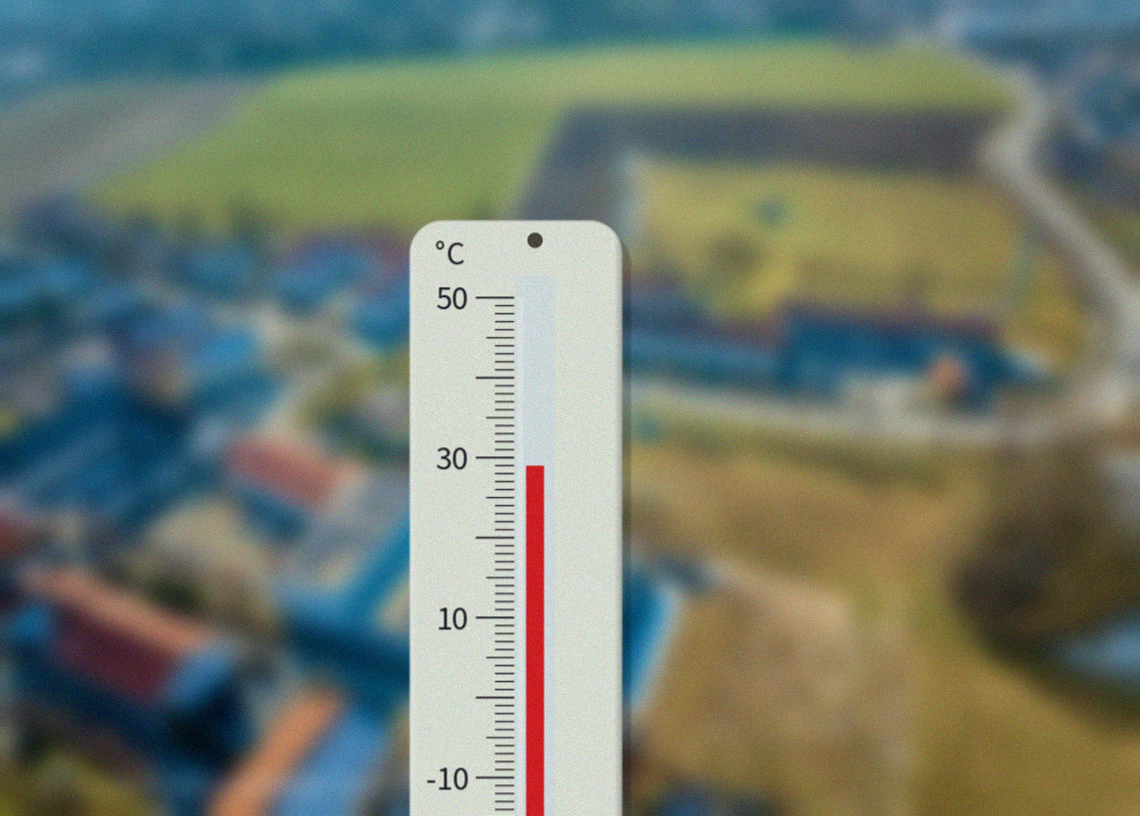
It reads 29
